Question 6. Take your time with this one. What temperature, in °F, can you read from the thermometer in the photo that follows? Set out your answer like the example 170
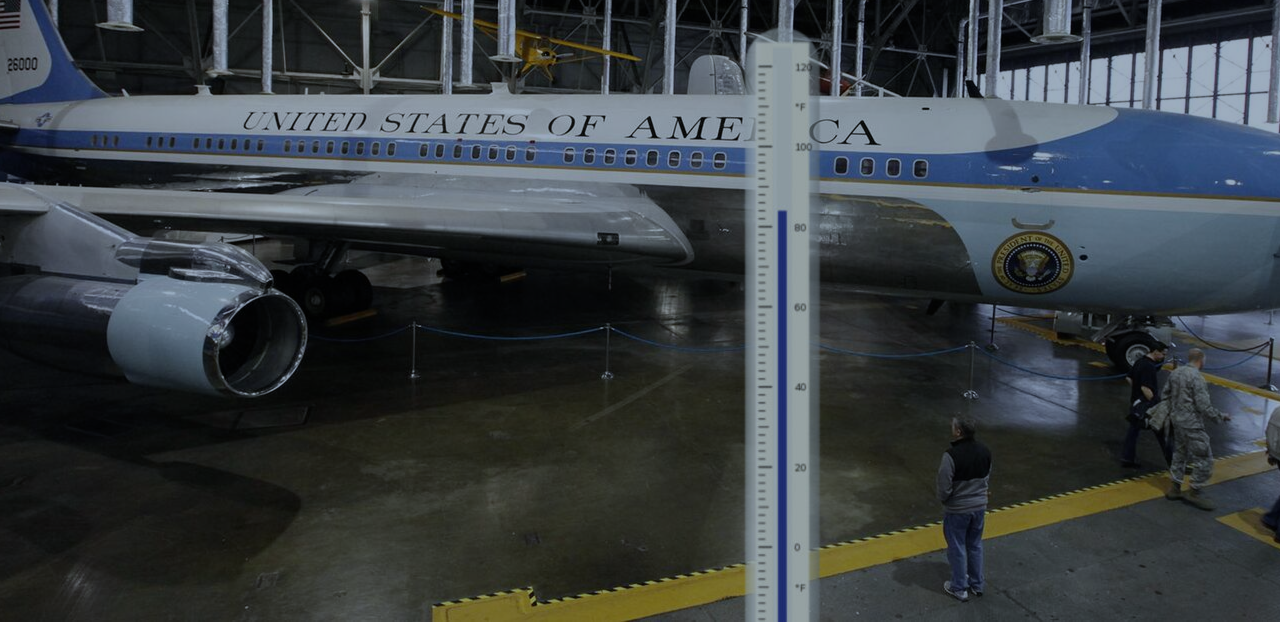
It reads 84
